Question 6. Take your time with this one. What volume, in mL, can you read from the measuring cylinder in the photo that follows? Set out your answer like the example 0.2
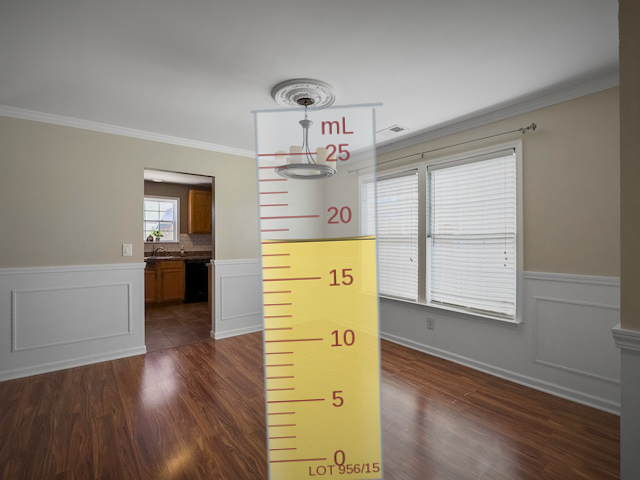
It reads 18
